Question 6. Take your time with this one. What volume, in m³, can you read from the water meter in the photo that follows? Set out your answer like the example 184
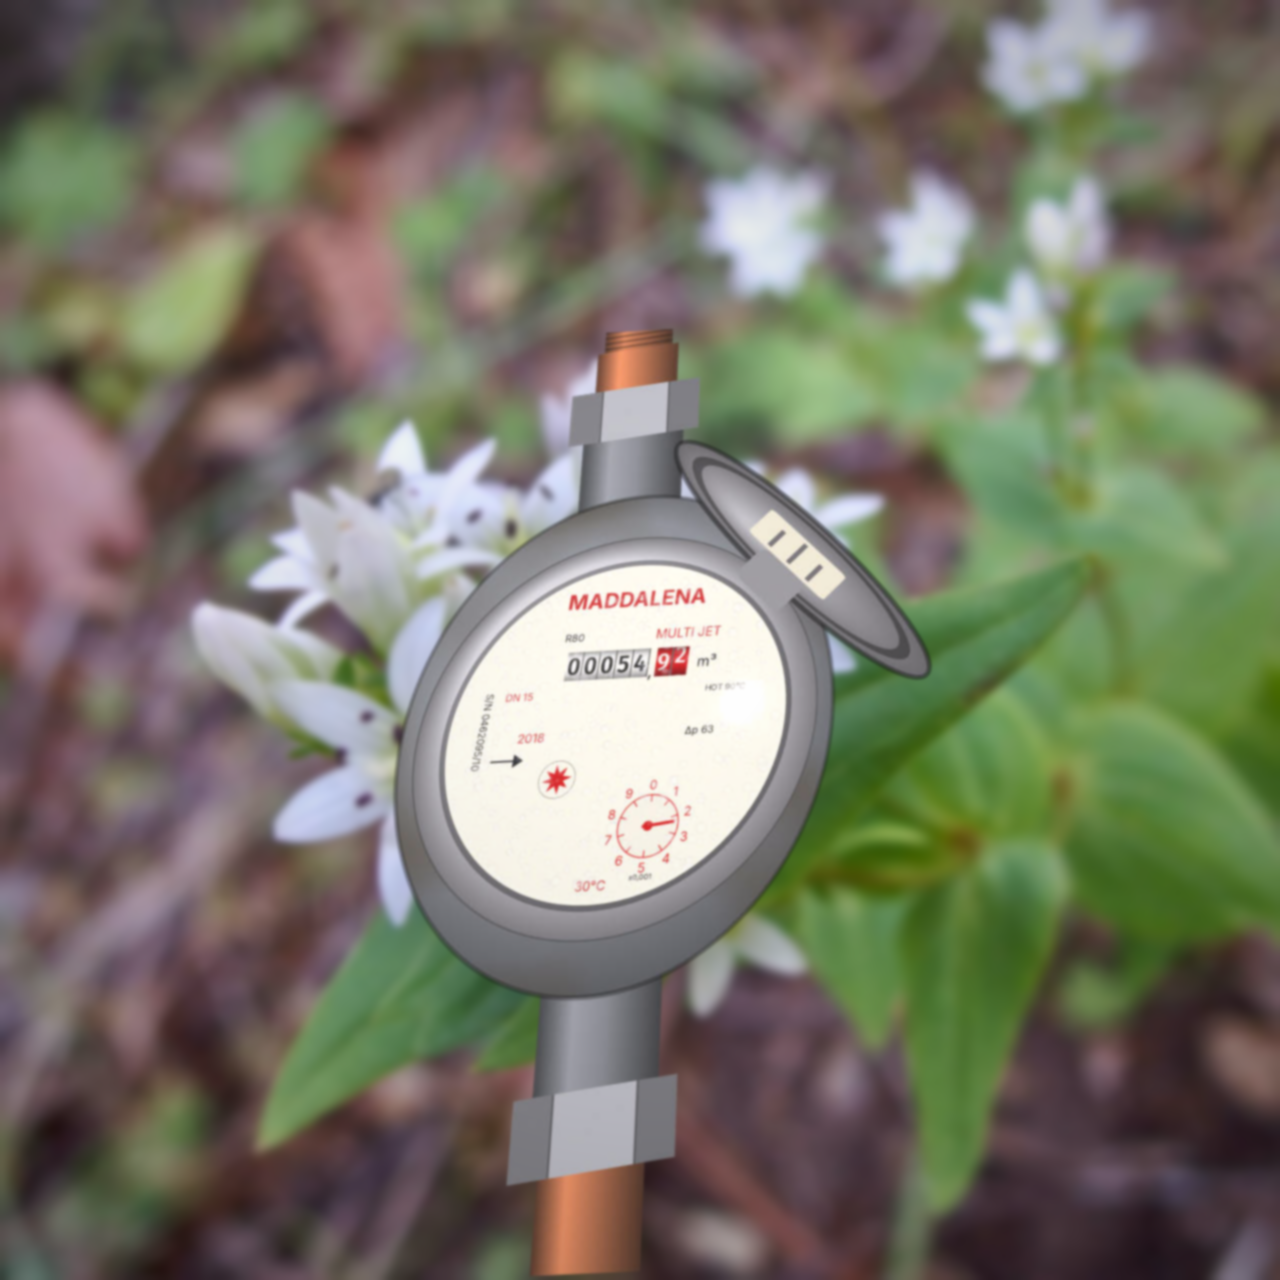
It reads 54.922
